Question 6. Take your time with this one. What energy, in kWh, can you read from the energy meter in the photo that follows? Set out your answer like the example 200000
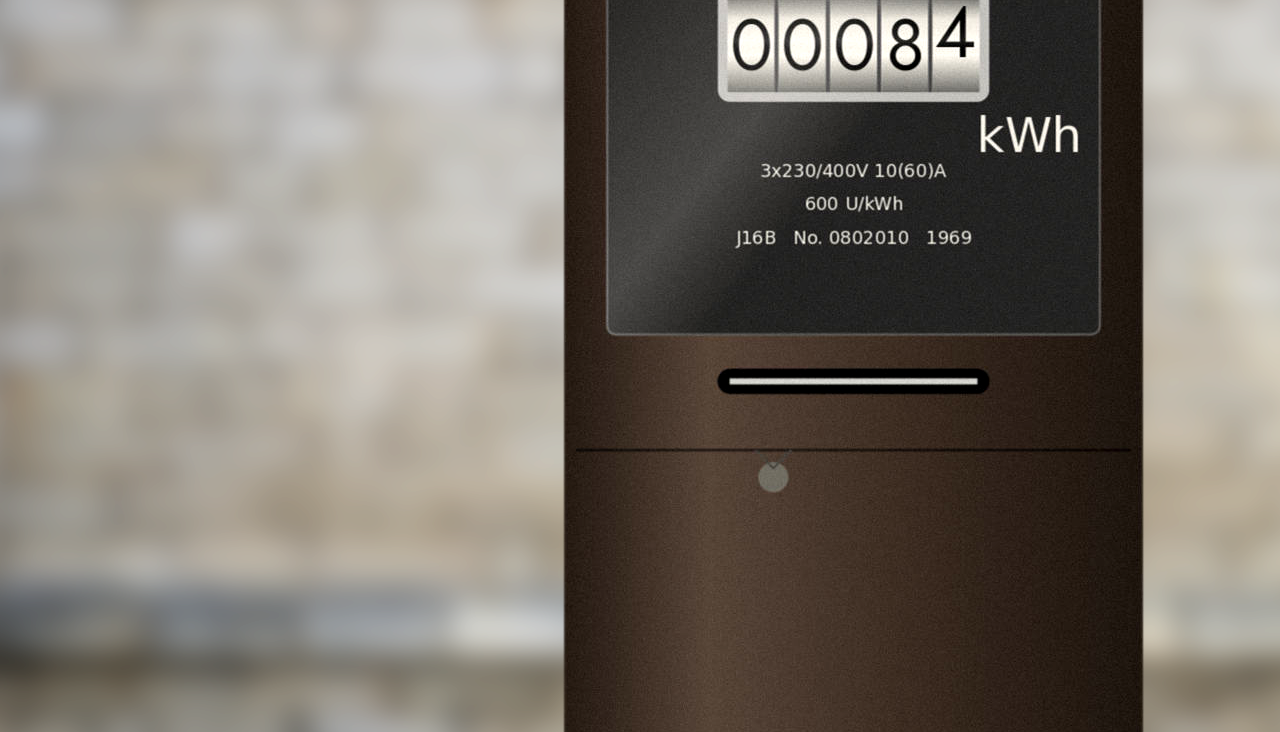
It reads 84
